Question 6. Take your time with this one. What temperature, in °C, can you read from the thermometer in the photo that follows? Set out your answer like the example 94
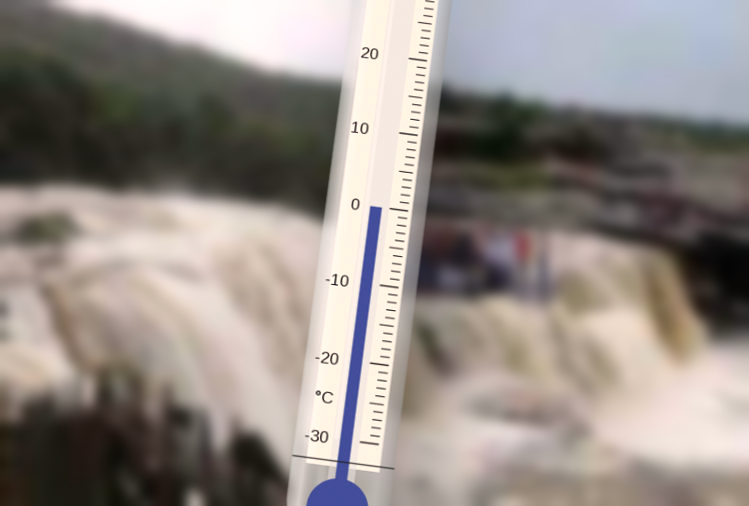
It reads 0
